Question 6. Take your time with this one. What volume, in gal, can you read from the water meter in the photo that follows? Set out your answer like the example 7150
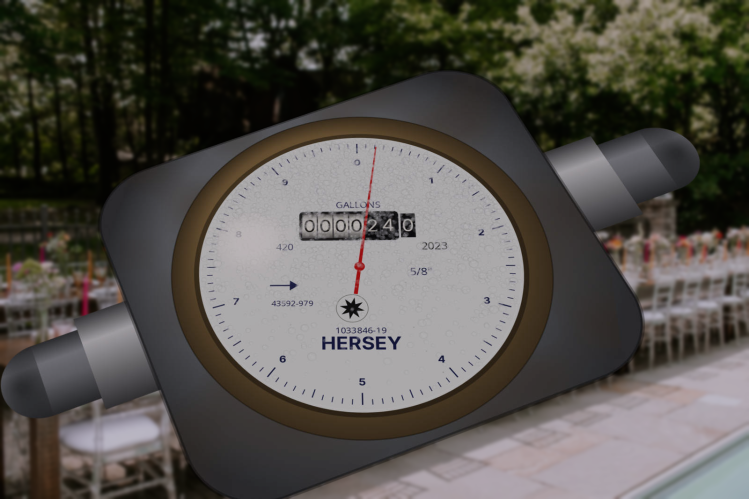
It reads 240.2
